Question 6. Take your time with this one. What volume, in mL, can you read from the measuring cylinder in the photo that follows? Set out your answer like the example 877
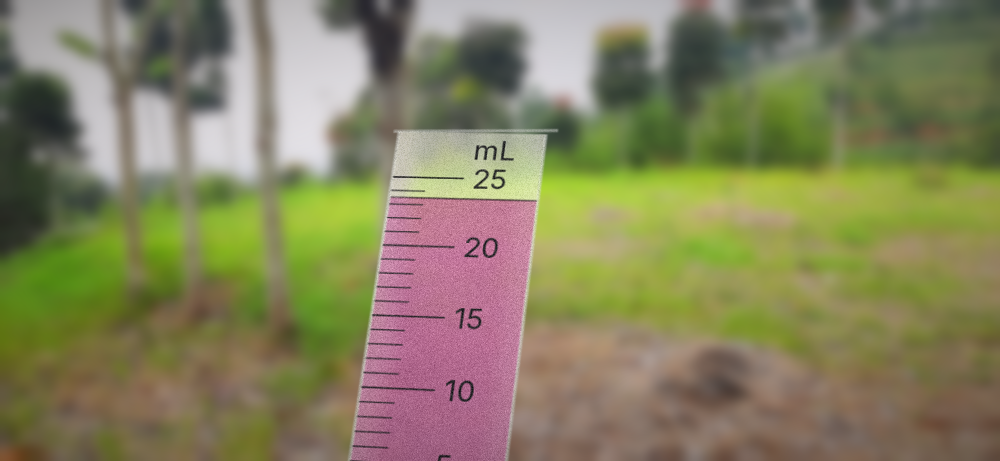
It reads 23.5
